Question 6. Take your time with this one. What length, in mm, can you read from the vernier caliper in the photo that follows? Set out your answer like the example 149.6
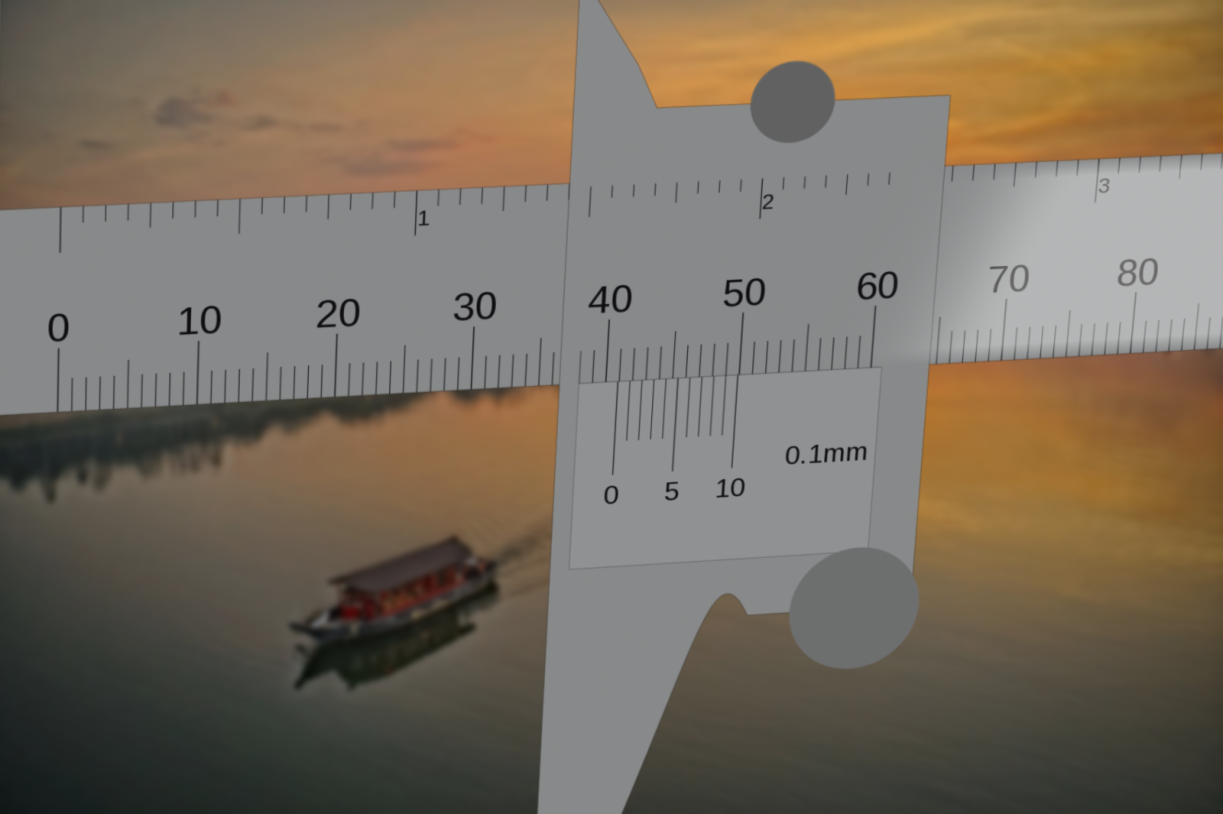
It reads 40.9
